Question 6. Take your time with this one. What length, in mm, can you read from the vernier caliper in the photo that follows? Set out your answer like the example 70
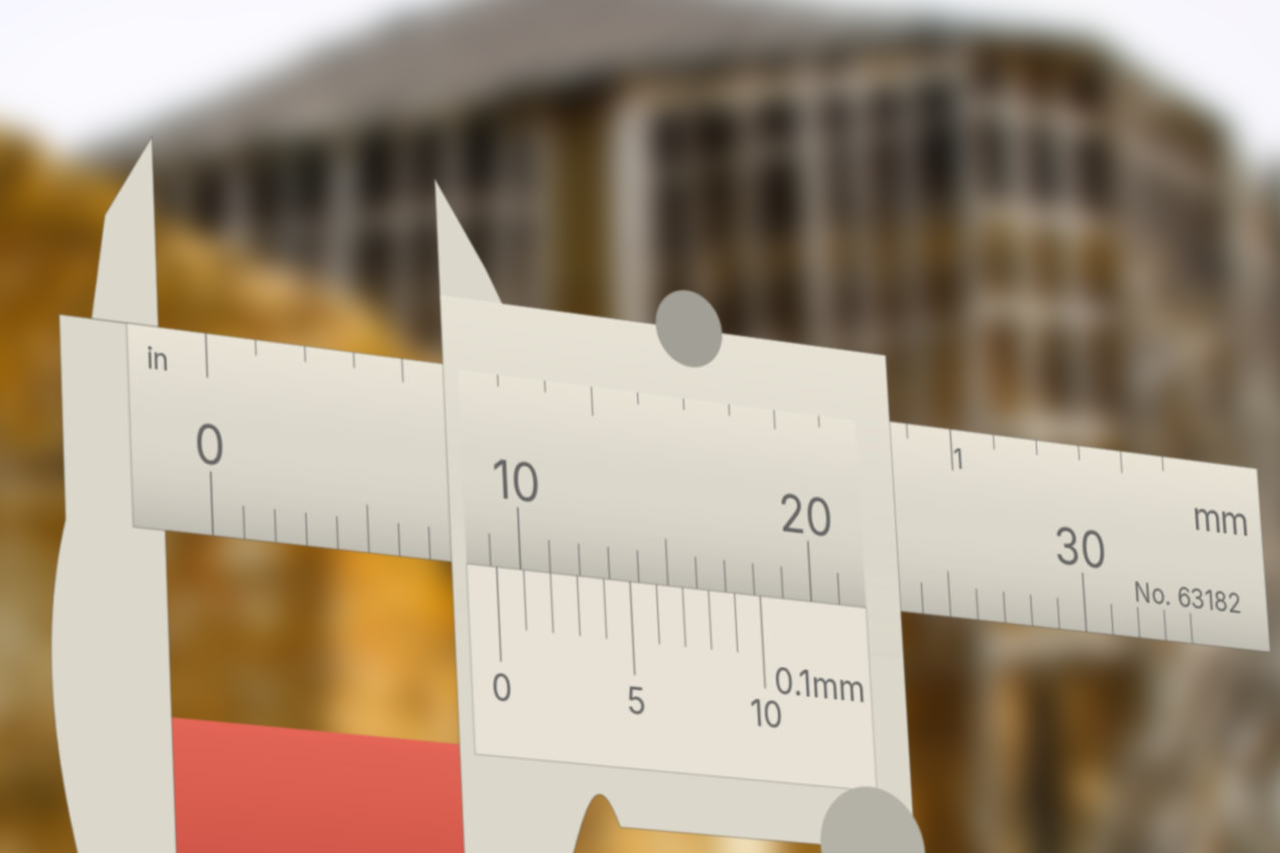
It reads 9.2
